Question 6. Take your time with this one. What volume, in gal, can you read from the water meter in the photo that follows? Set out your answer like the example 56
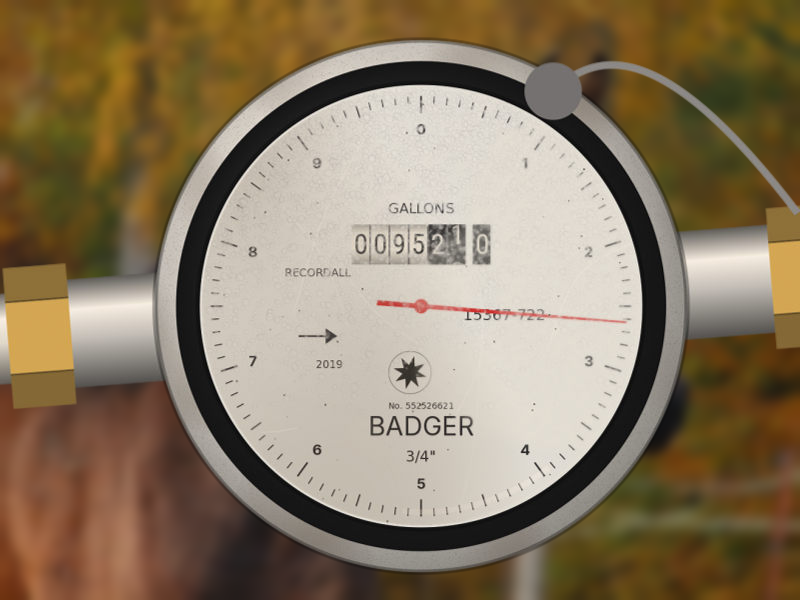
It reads 95212.6
